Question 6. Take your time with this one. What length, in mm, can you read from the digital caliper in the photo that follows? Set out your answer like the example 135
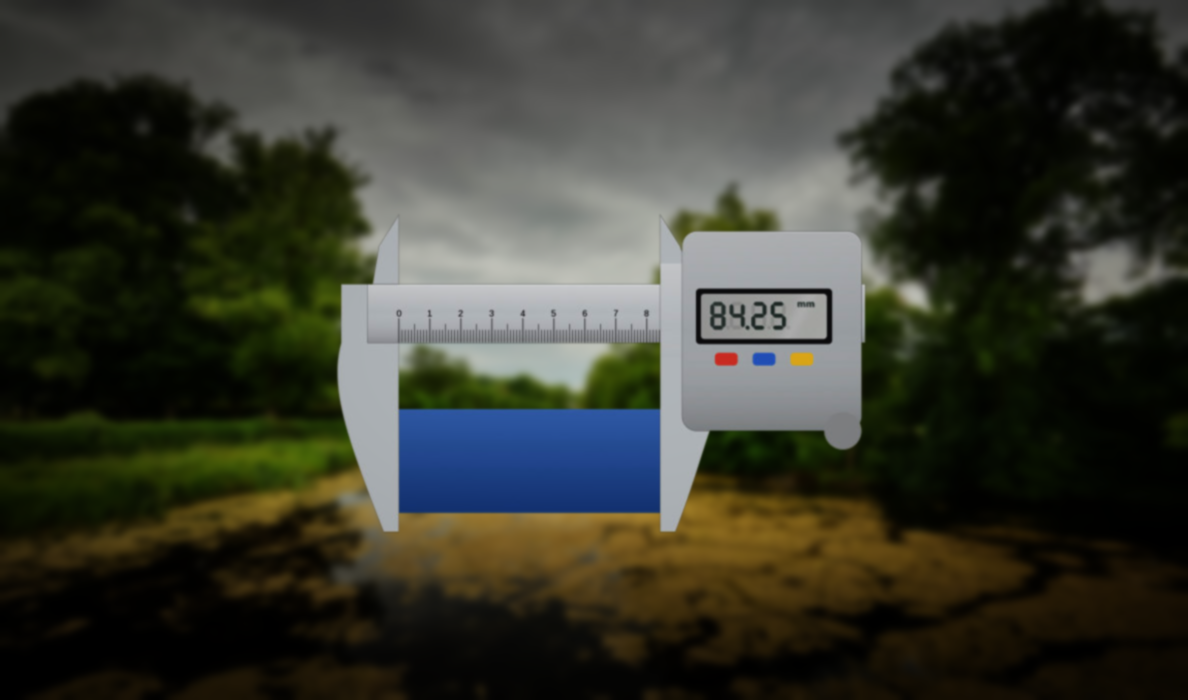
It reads 84.25
